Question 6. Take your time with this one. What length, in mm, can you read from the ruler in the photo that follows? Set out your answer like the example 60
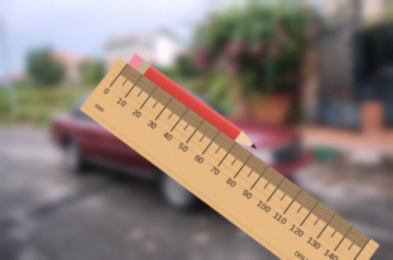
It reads 80
